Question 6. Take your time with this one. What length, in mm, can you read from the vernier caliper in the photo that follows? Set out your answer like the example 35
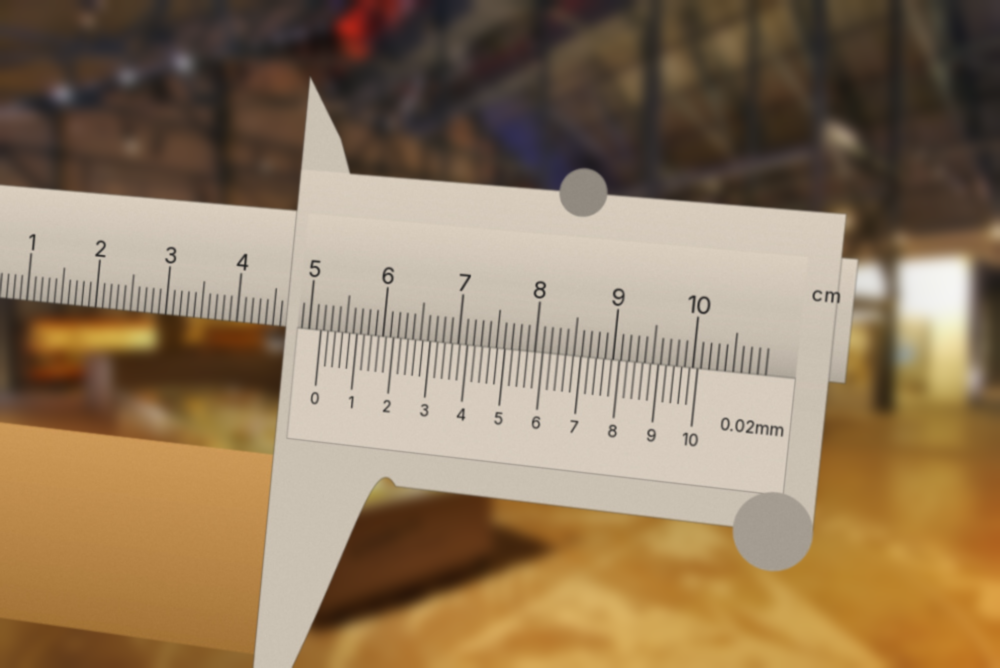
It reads 51.6
